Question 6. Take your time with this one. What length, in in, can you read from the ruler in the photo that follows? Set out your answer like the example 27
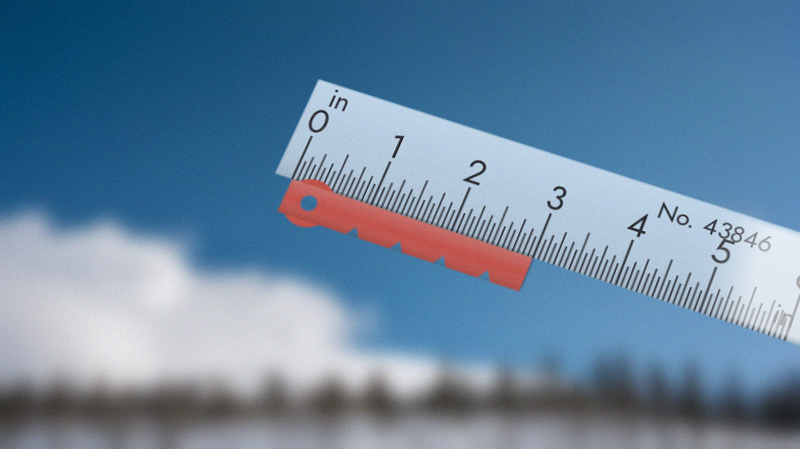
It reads 3
